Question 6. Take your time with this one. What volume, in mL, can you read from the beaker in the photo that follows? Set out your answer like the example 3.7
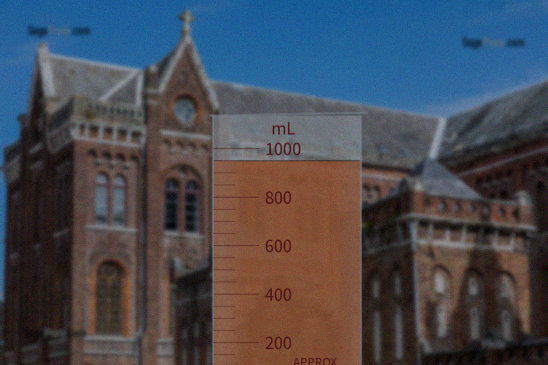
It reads 950
